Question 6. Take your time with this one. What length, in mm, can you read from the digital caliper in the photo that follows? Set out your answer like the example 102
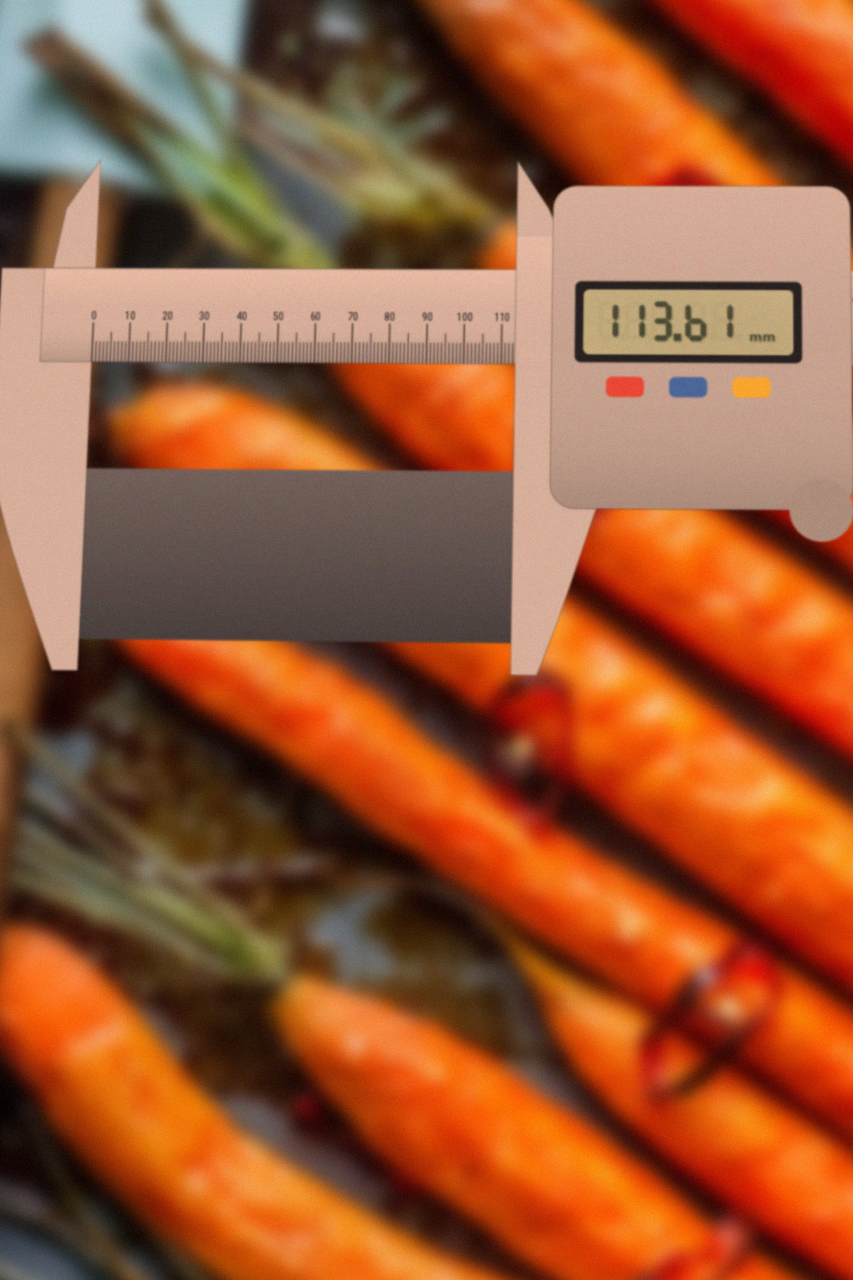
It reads 113.61
